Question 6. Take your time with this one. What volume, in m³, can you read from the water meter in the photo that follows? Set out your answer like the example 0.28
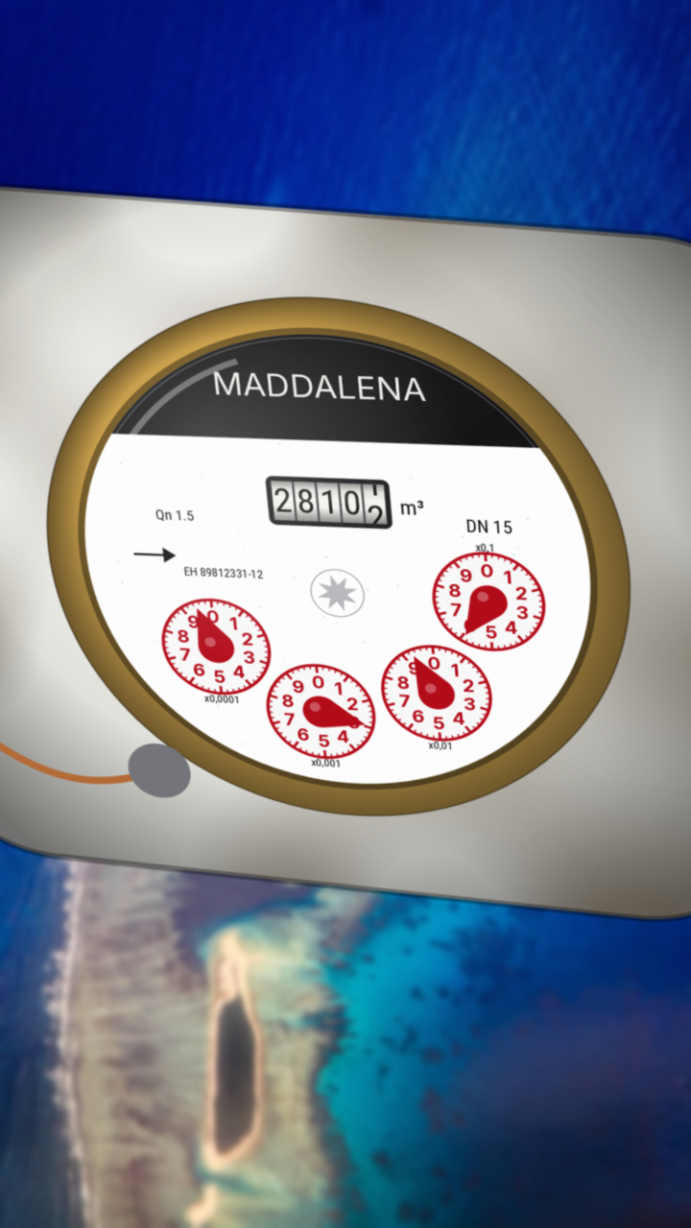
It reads 28101.5929
